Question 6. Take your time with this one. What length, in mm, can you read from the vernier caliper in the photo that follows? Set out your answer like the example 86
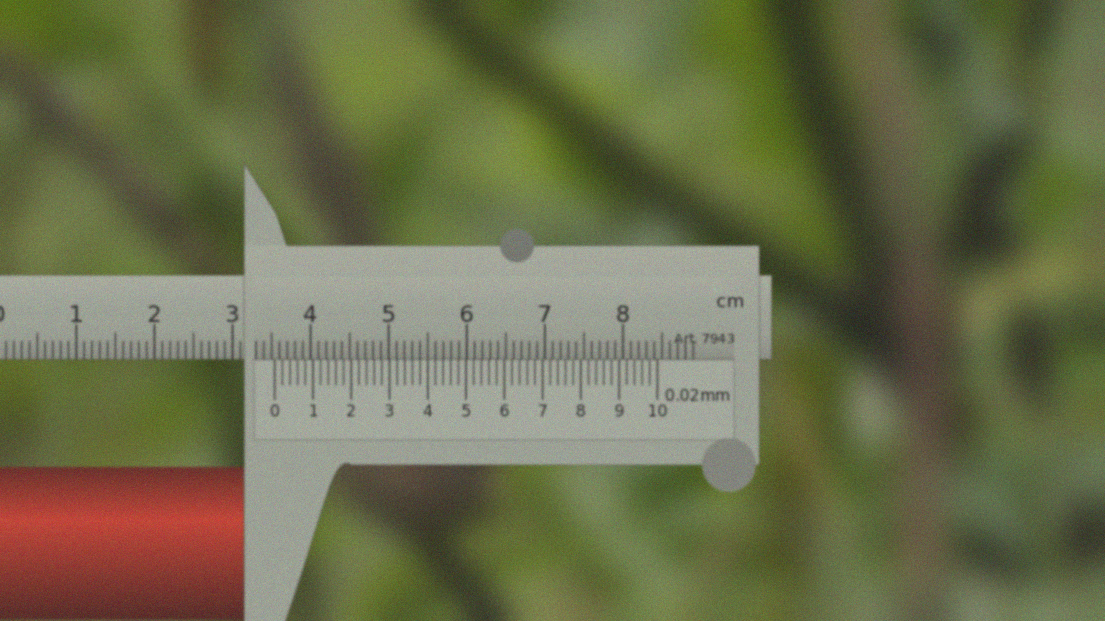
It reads 35.4
